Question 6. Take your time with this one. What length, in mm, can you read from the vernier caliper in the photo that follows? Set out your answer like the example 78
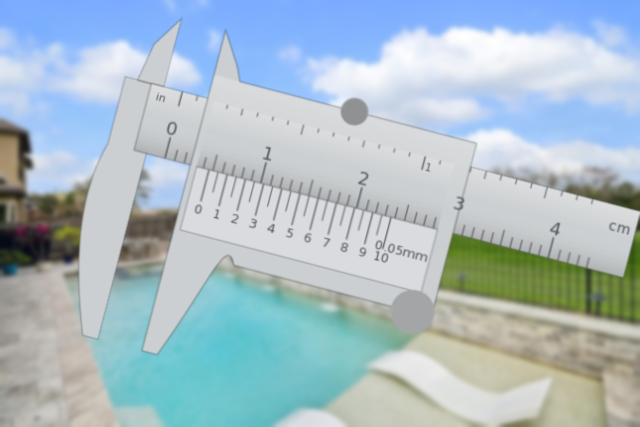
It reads 4.6
